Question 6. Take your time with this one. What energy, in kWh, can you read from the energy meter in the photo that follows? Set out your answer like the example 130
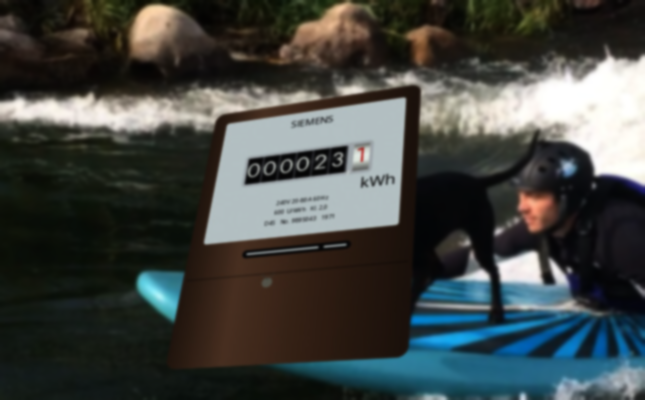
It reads 23.1
